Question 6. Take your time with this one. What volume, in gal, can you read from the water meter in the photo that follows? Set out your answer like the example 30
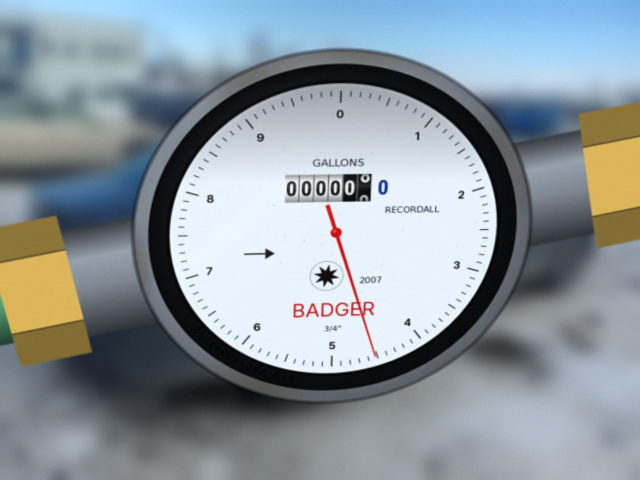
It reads 84.5
